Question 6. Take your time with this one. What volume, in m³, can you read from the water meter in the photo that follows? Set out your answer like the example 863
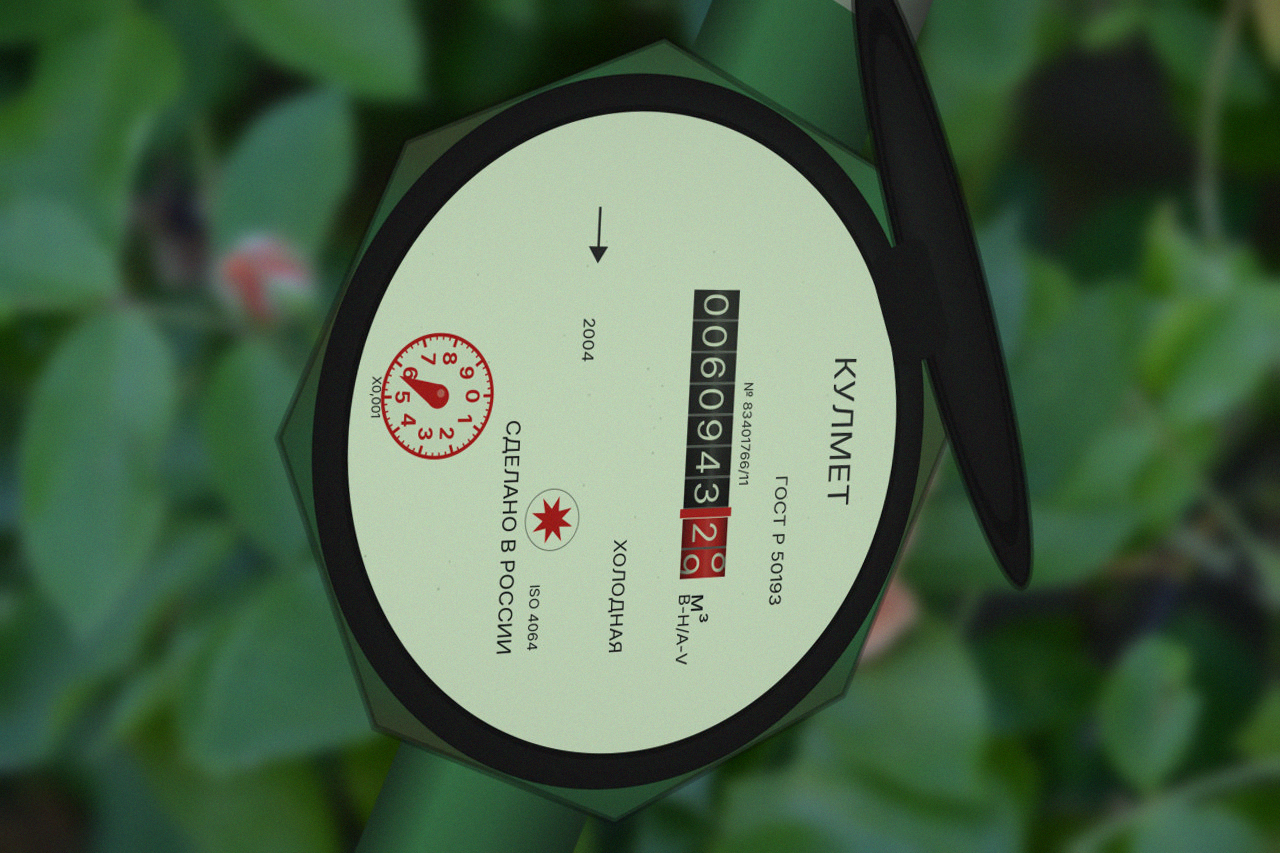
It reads 60943.285
